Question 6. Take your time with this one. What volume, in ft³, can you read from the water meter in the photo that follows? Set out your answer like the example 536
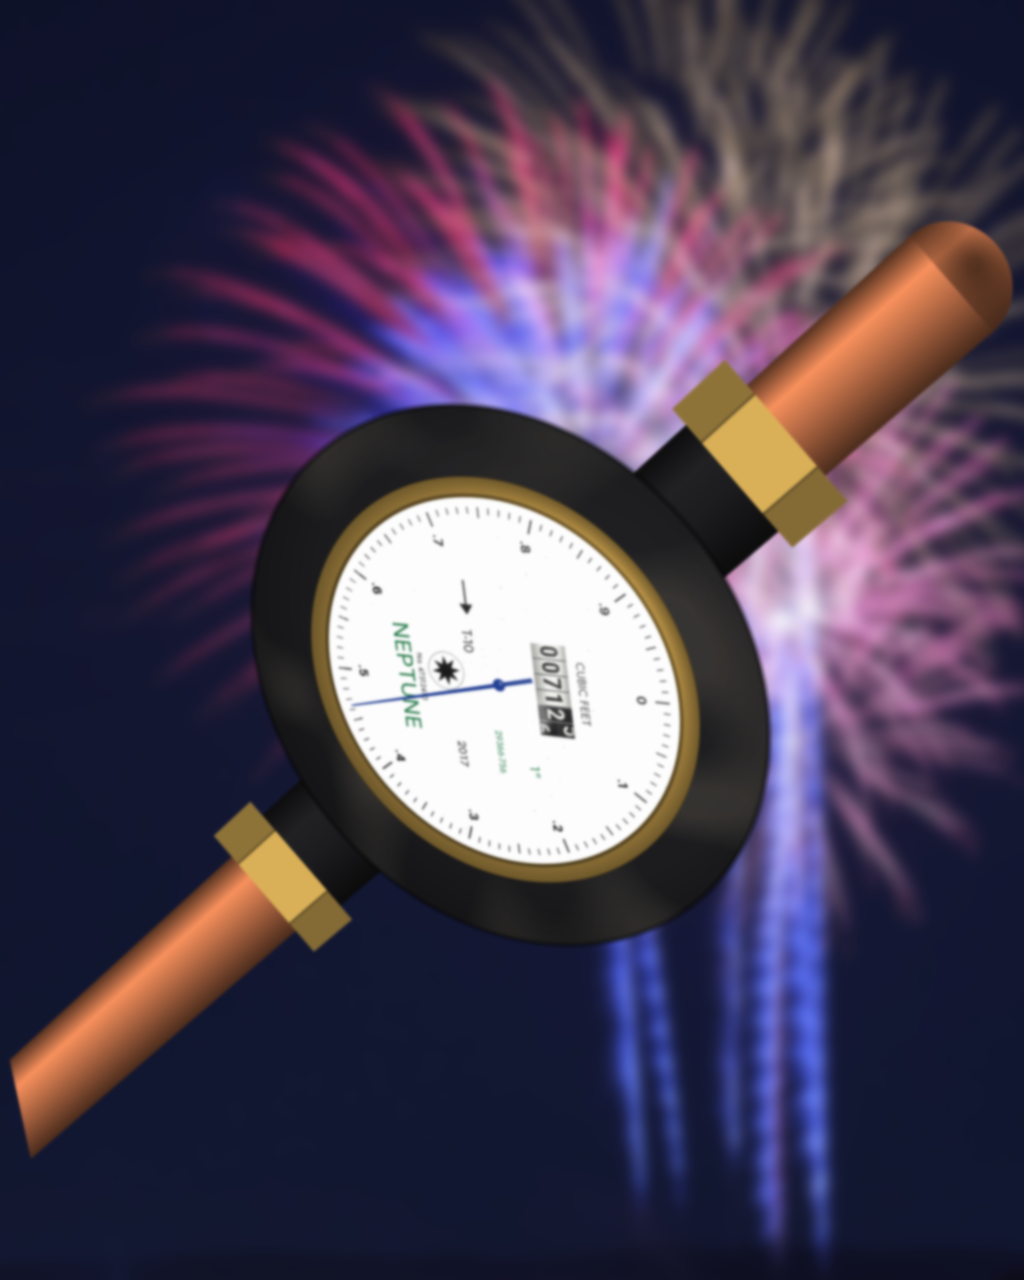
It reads 7125.46
